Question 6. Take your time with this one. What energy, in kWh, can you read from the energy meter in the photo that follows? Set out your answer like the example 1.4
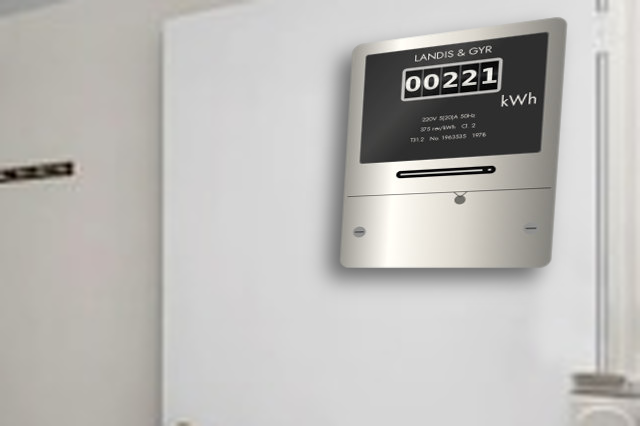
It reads 221
